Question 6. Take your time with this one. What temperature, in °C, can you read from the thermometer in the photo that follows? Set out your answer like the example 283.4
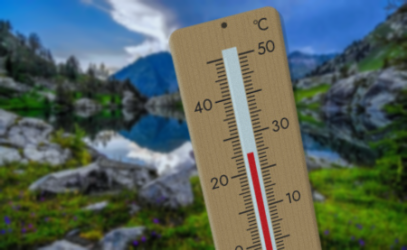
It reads 25
